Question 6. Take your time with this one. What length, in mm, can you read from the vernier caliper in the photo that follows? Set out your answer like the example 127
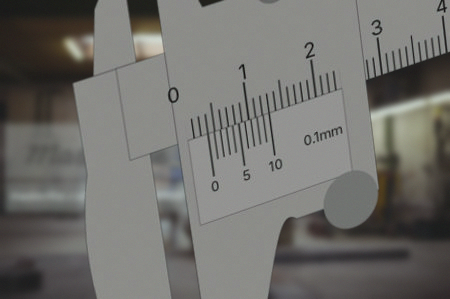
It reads 4.0
